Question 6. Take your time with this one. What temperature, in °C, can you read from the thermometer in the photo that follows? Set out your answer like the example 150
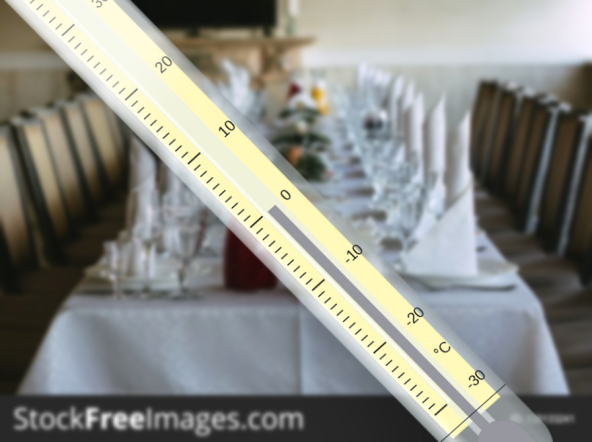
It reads 0
